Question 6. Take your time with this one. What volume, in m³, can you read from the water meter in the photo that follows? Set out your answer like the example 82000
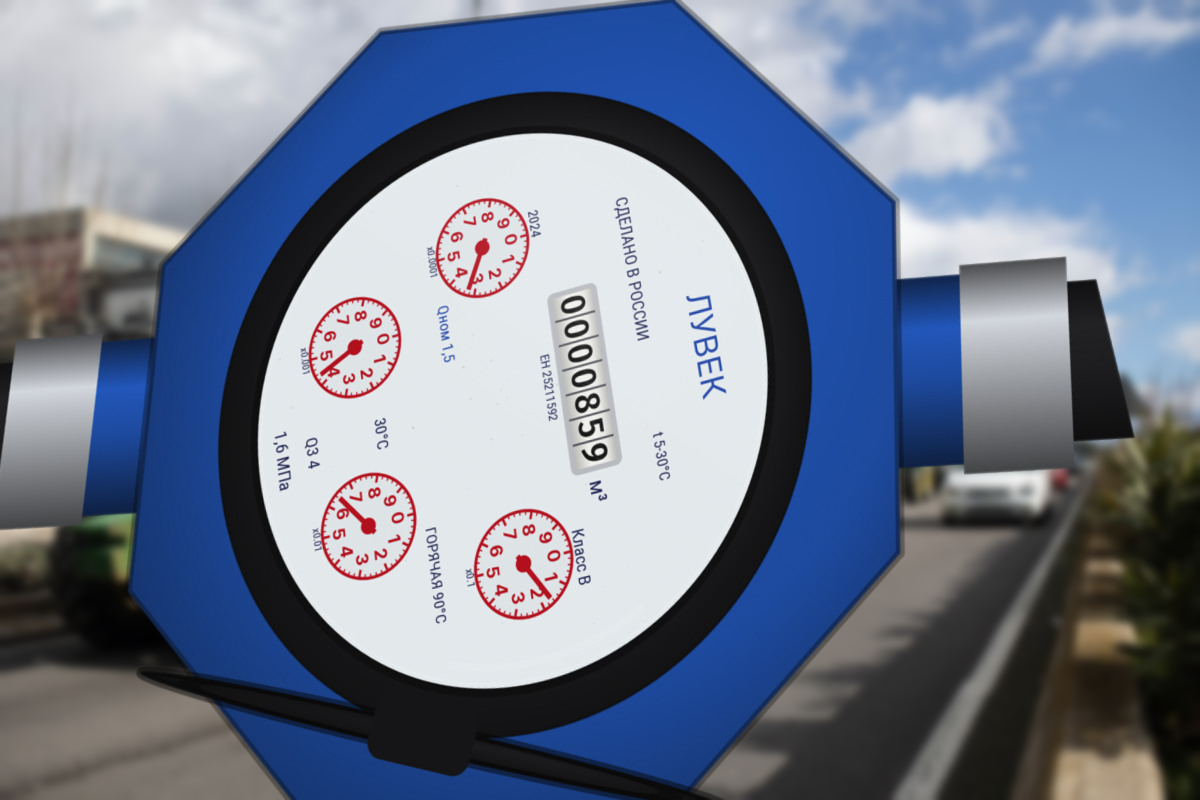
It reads 859.1643
